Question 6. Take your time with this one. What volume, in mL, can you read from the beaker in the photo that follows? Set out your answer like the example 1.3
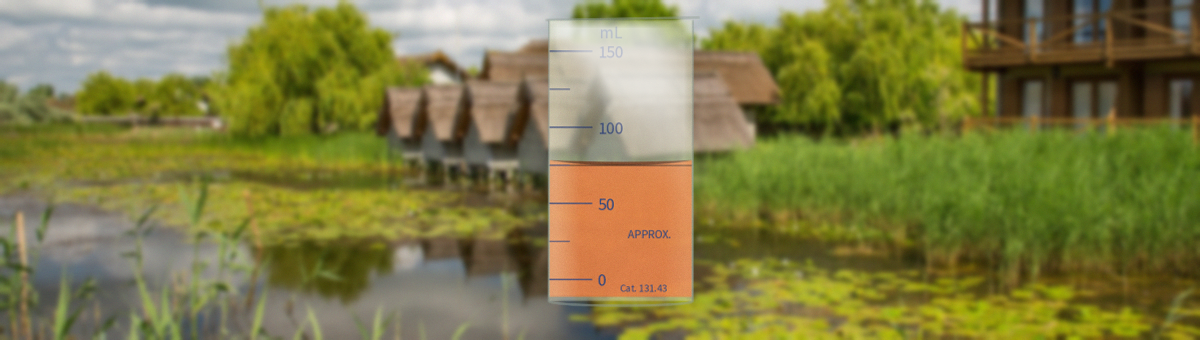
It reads 75
